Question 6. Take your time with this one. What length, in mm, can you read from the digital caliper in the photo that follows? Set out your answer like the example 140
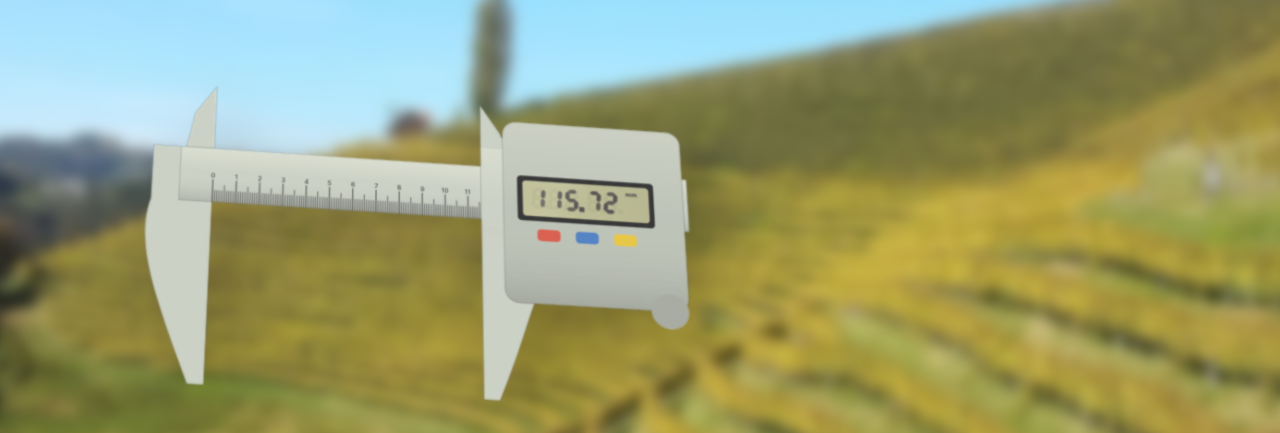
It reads 115.72
